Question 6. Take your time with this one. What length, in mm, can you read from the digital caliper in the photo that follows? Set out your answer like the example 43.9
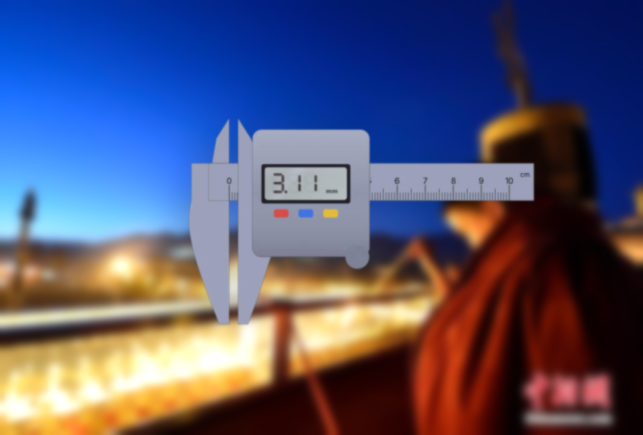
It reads 3.11
